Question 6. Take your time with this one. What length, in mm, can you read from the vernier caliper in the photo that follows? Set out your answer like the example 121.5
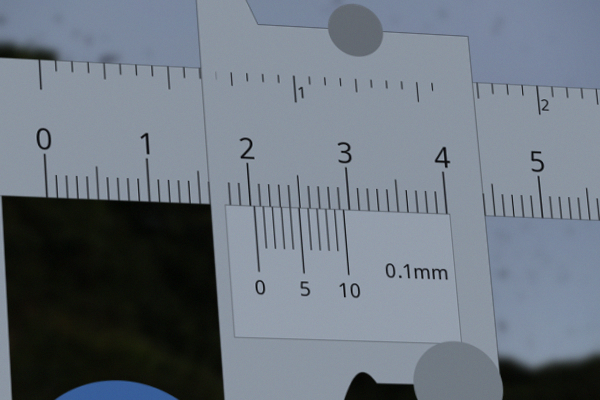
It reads 20.4
